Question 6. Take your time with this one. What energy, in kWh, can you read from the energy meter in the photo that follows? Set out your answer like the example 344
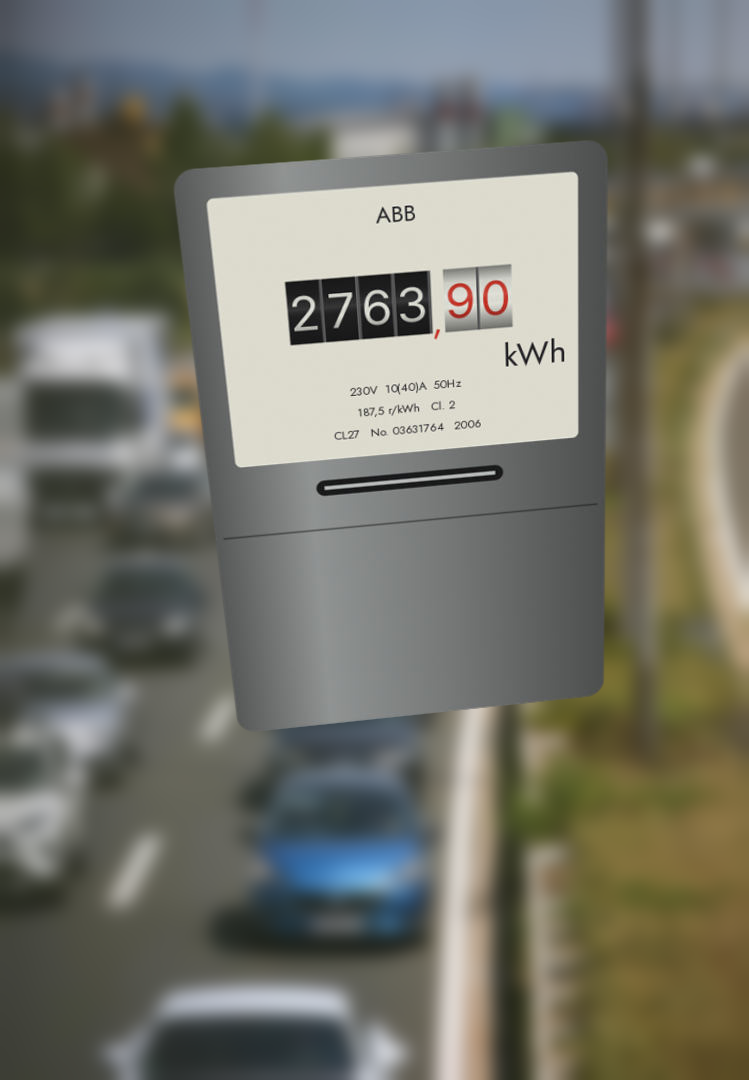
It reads 2763.90
